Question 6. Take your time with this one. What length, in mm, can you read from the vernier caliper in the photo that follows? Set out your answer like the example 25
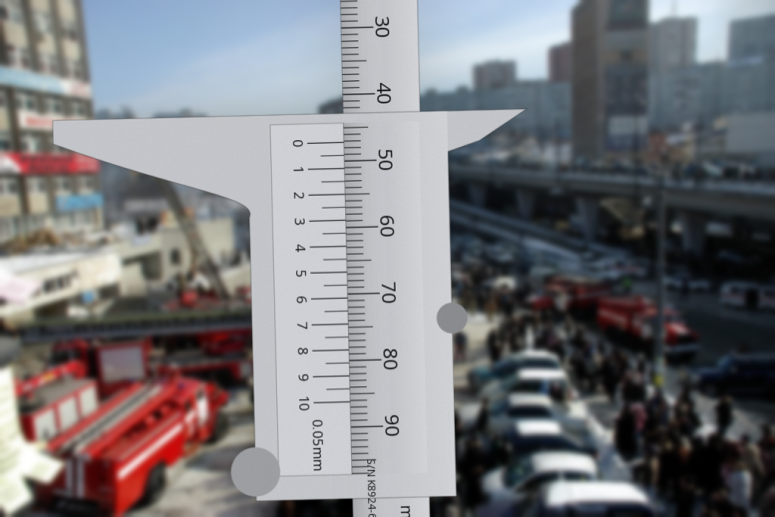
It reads 47.2
